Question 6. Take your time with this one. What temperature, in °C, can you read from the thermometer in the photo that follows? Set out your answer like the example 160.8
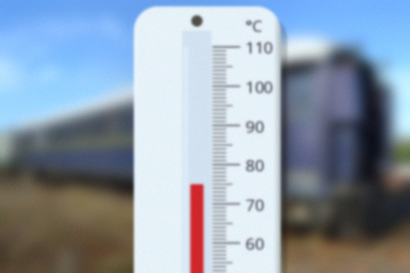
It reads 75
